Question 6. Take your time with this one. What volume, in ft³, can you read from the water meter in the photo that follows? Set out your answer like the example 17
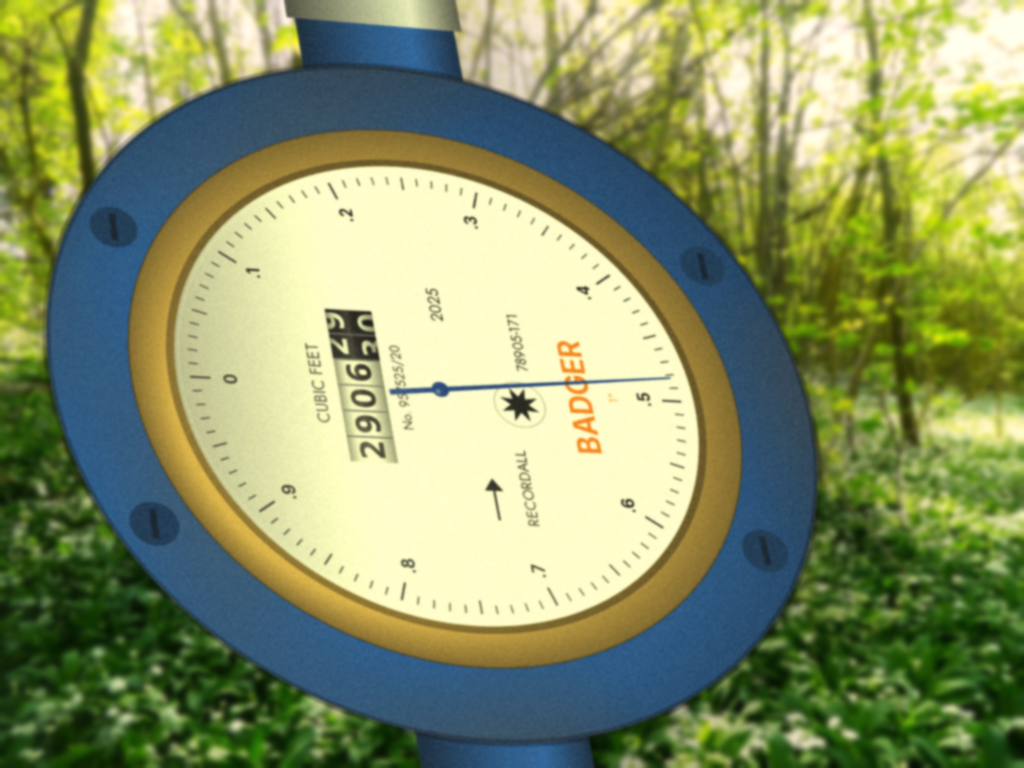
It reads 290629.48
